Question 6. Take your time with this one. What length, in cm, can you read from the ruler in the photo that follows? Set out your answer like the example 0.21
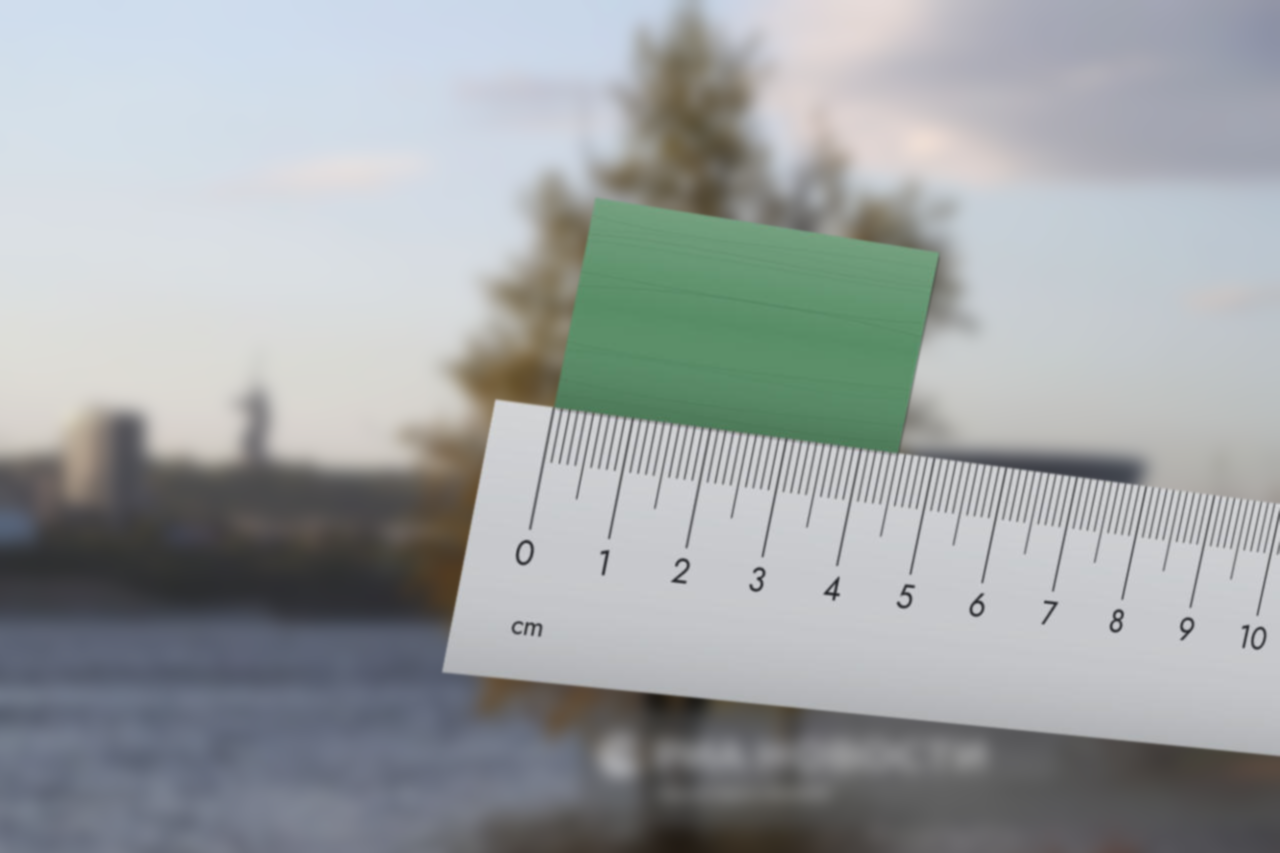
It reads 4.5
